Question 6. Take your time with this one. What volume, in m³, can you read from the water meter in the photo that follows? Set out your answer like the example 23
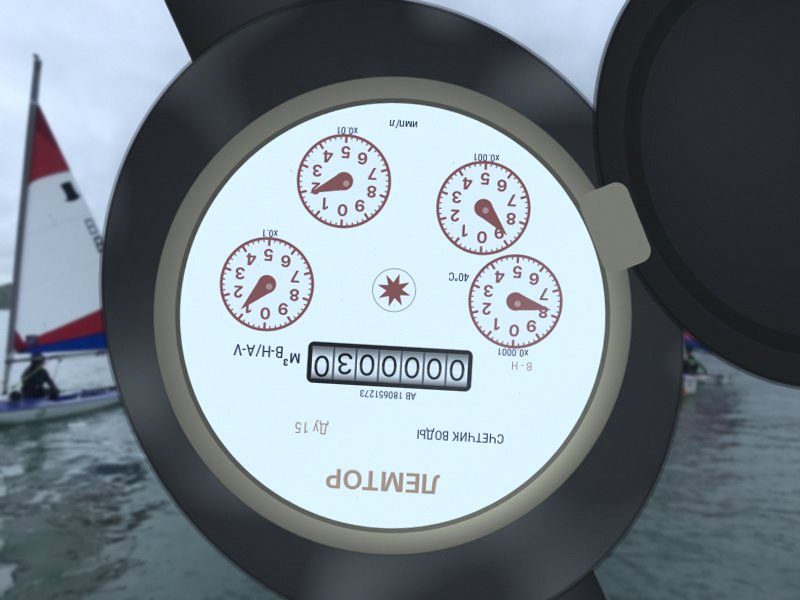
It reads 30.1187
